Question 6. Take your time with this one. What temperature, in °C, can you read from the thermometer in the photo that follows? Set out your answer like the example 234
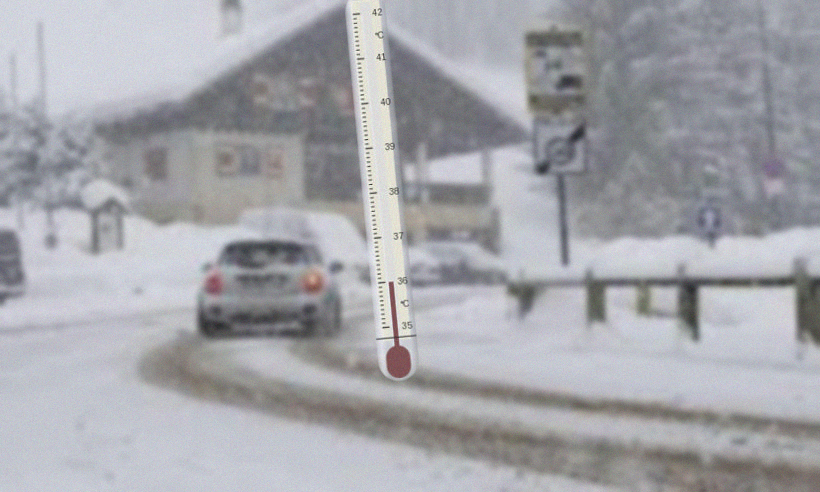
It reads 36
